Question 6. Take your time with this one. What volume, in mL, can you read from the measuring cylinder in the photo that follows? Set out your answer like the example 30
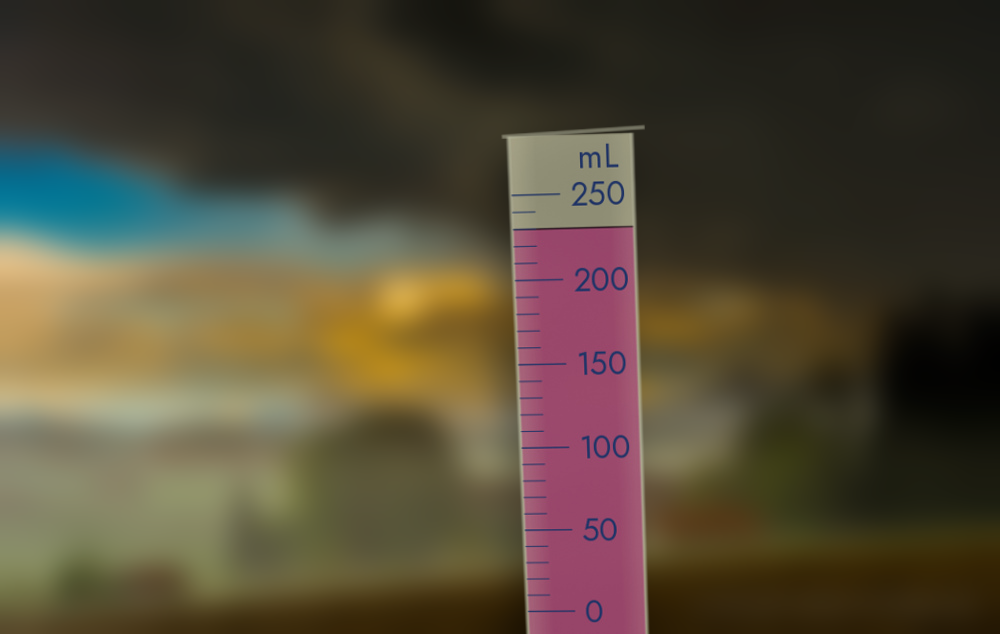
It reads 230
